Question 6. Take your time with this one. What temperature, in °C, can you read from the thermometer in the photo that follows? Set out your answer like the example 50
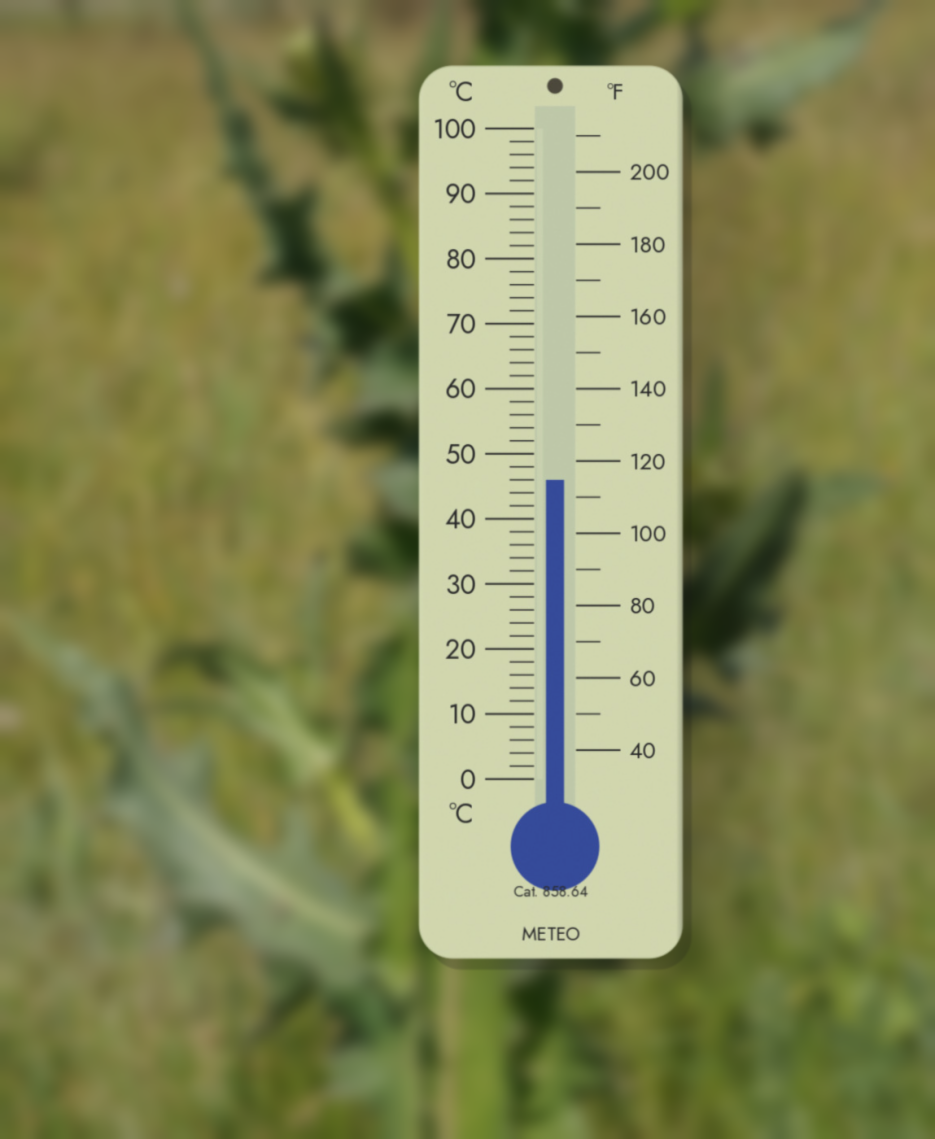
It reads 46
